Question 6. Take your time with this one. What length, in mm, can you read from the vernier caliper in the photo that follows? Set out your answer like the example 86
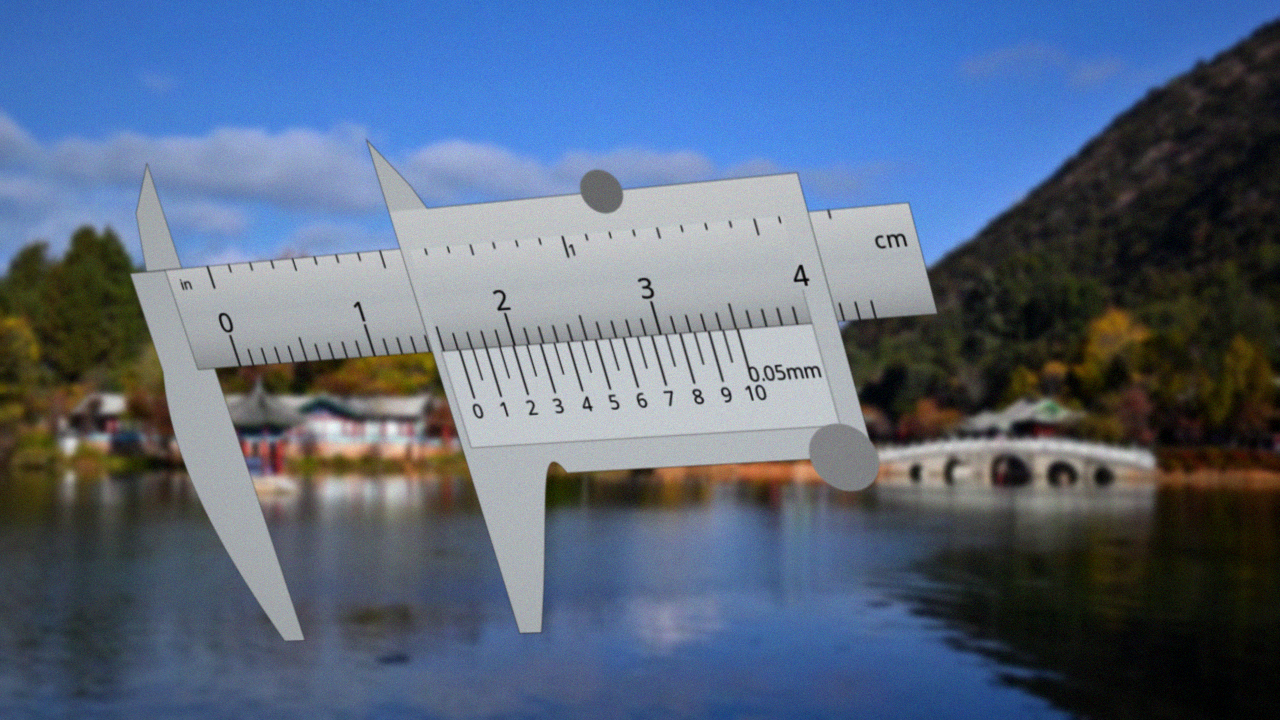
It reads 16.1
